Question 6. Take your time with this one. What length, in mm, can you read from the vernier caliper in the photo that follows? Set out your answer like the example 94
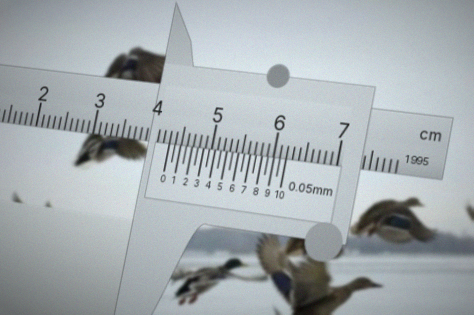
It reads 43.0
